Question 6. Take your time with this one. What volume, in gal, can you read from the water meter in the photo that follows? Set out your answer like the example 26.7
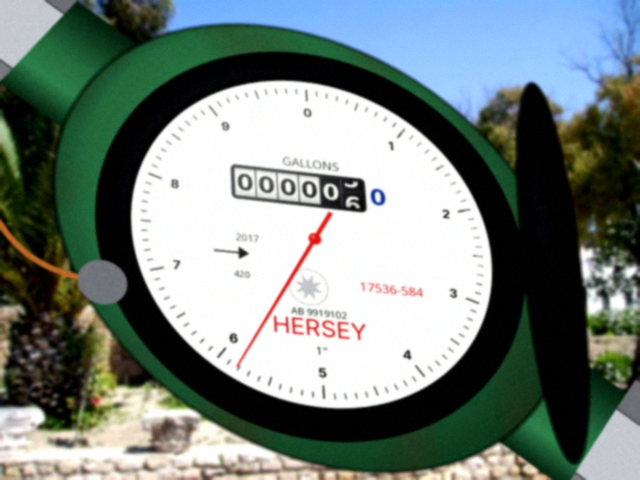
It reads 55.8
